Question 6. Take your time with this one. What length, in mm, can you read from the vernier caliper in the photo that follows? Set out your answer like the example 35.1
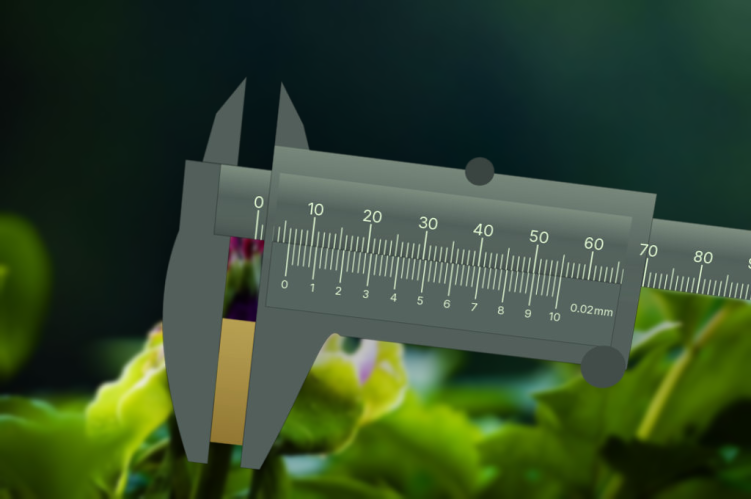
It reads 6.0
